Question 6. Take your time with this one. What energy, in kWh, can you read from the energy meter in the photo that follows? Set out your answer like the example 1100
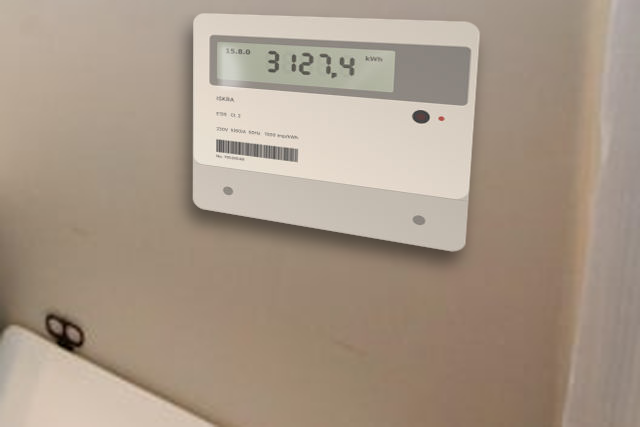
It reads 3127.4
